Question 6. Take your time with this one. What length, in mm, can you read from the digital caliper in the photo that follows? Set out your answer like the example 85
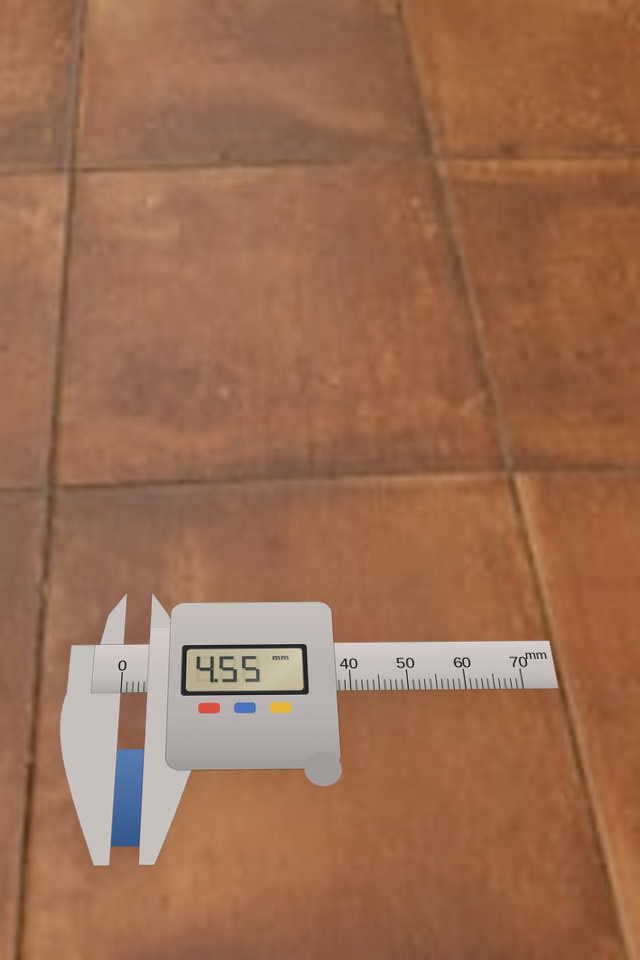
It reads 4.55
